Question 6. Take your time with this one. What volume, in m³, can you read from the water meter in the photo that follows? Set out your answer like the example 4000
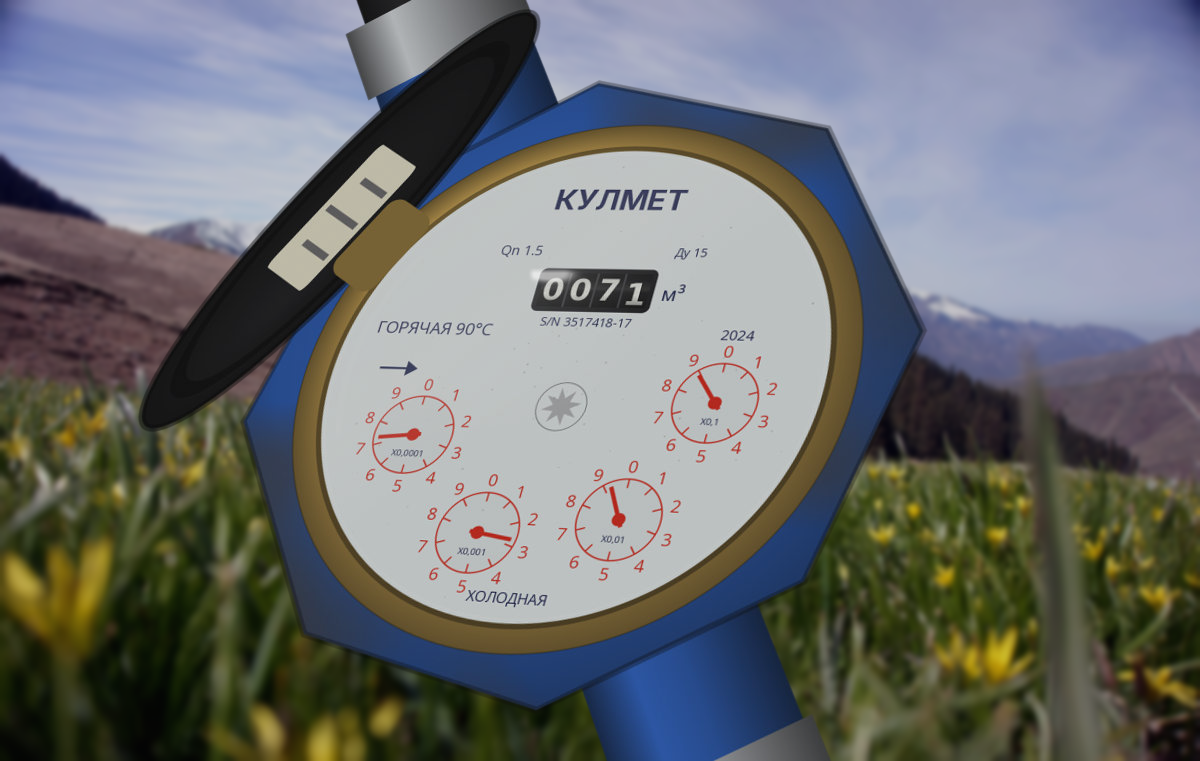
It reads 70.8927
